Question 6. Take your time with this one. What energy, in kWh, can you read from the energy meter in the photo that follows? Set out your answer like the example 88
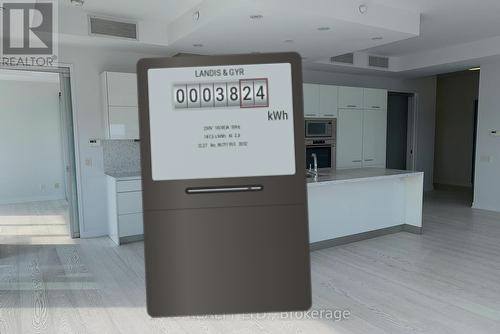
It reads 38.24
